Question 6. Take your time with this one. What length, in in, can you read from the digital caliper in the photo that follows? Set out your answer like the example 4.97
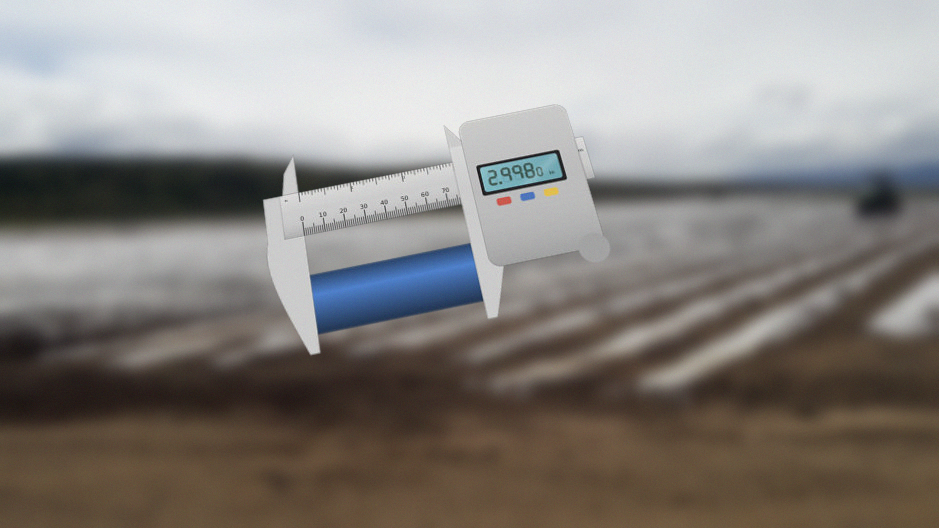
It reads 2.9980
